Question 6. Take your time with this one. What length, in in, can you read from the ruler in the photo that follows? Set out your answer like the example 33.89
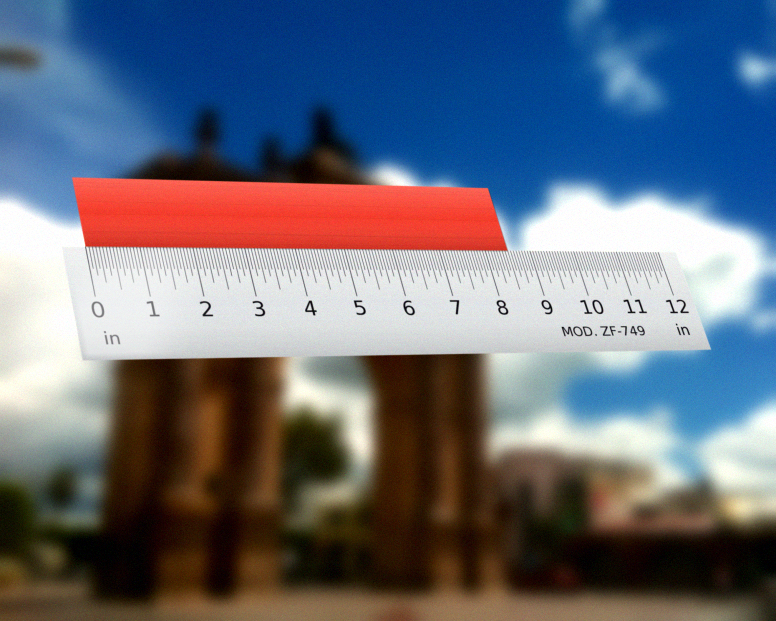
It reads 8.5
